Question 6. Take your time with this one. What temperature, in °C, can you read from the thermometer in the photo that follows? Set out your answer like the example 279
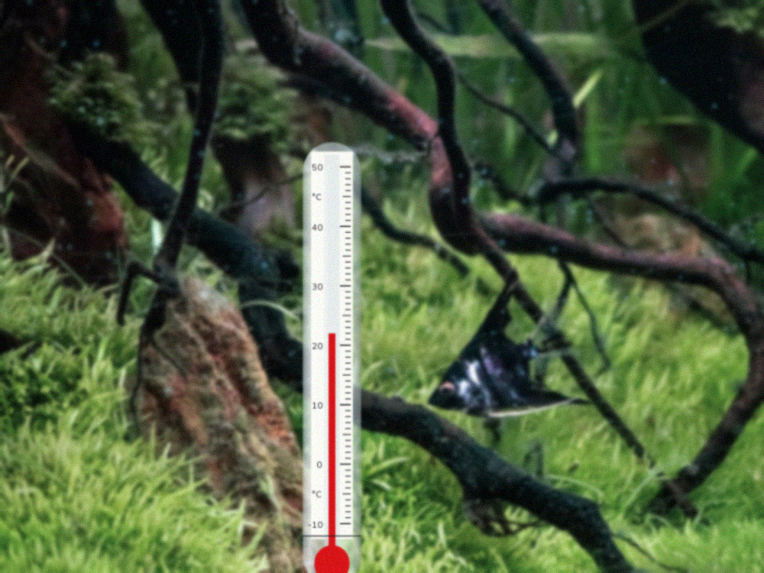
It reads 22
